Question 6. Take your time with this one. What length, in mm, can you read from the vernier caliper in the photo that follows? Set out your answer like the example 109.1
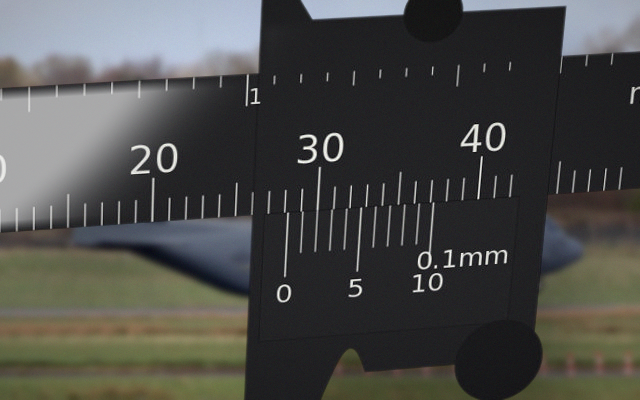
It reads 28.2
